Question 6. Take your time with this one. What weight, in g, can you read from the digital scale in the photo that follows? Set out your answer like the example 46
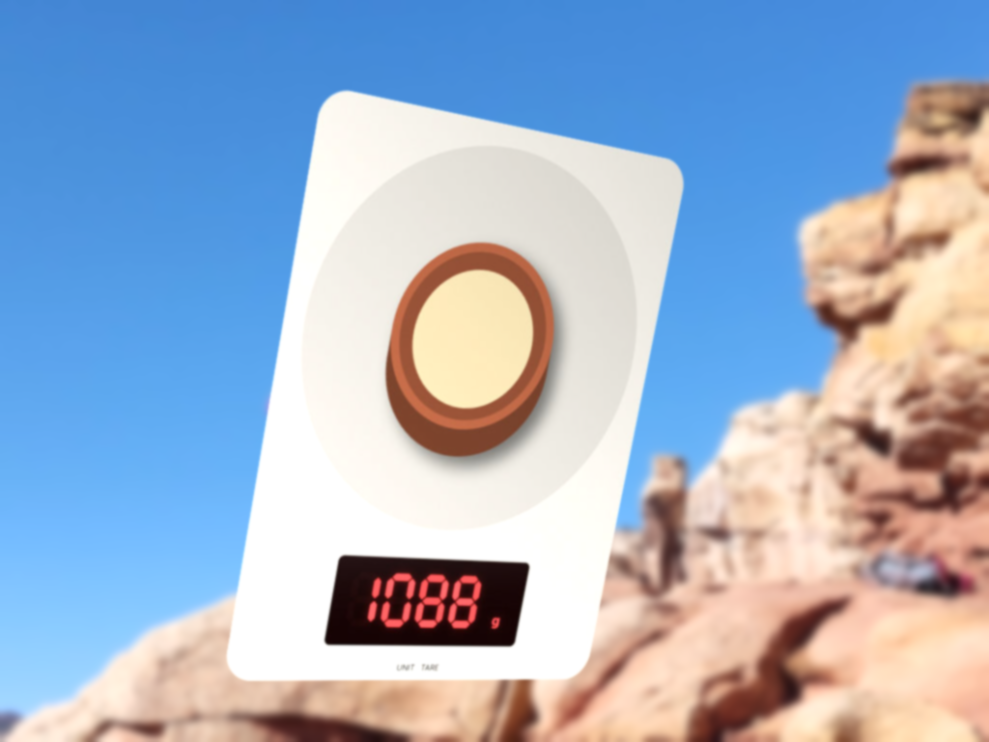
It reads 1088
